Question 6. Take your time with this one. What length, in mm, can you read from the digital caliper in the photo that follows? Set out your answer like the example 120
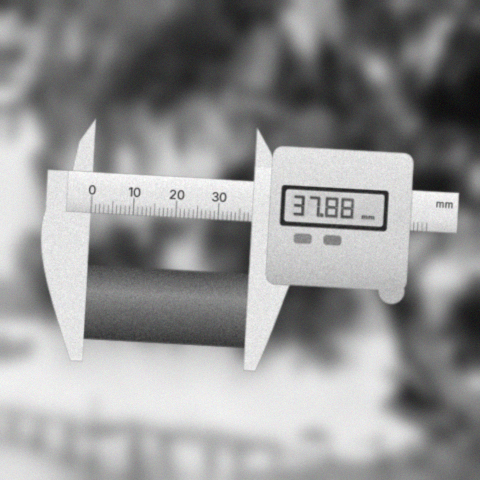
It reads 37.88
